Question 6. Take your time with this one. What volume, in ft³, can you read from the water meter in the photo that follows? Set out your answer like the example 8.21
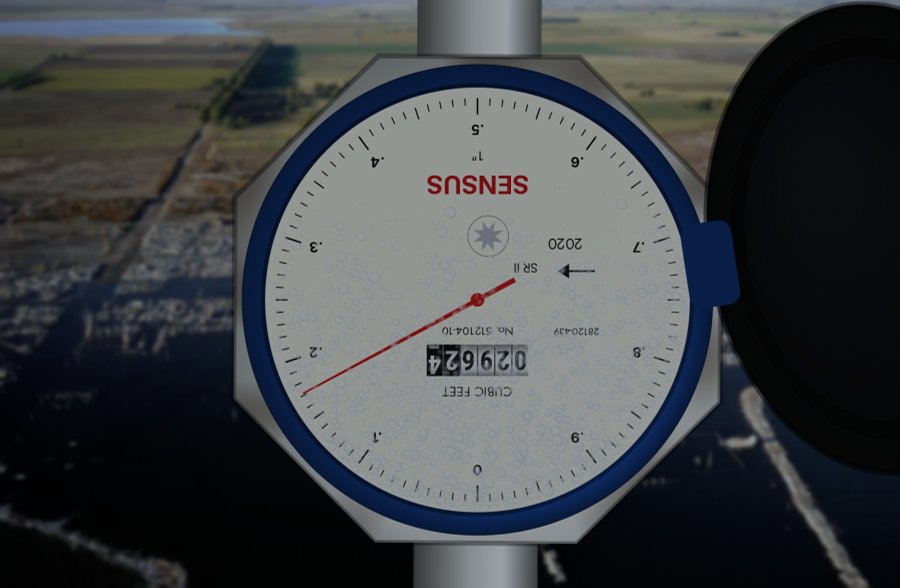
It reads 29624.17
